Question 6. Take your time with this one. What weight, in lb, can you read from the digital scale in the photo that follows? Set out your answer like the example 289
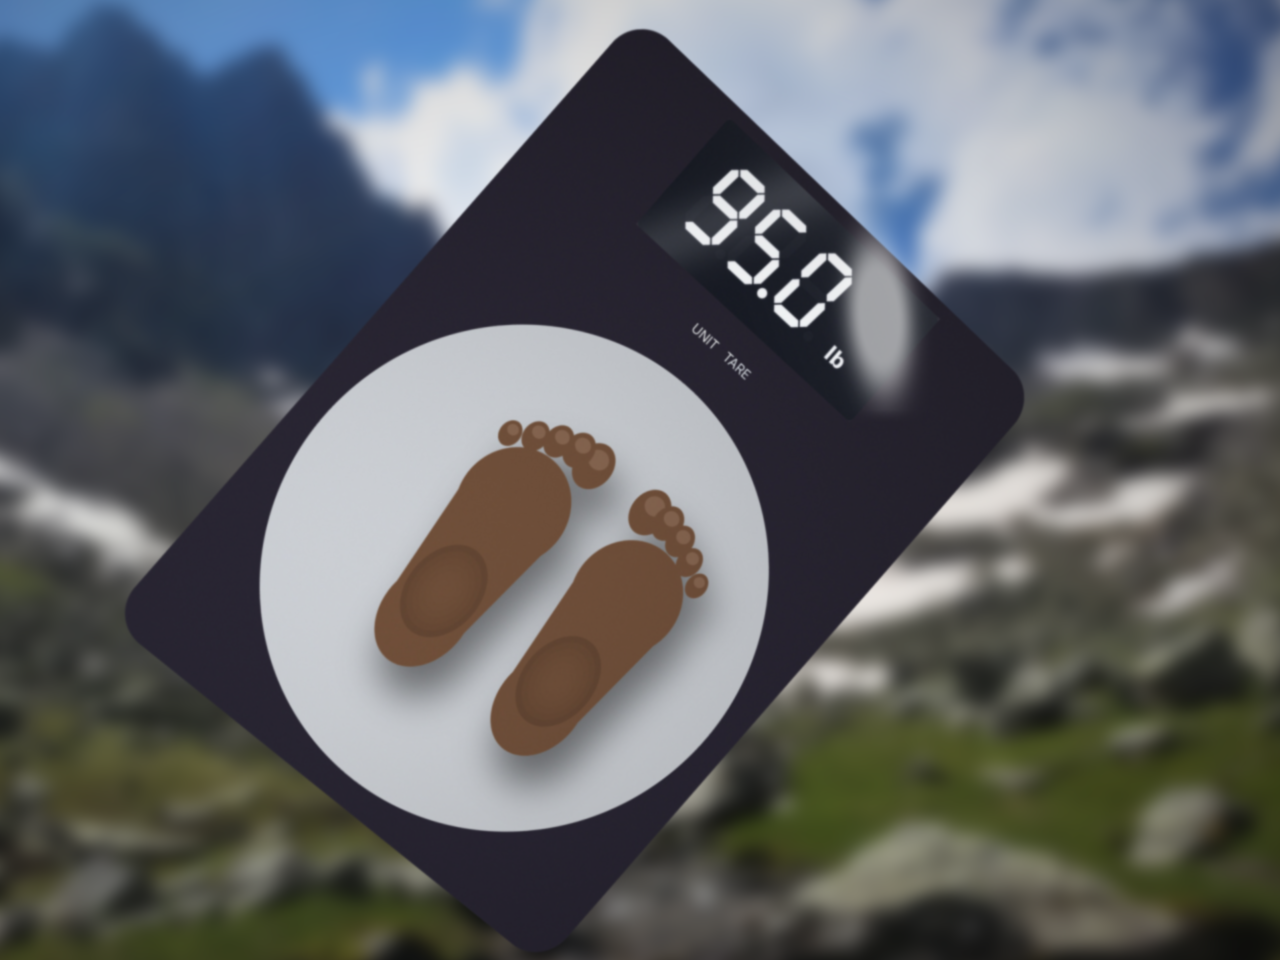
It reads 95.0
